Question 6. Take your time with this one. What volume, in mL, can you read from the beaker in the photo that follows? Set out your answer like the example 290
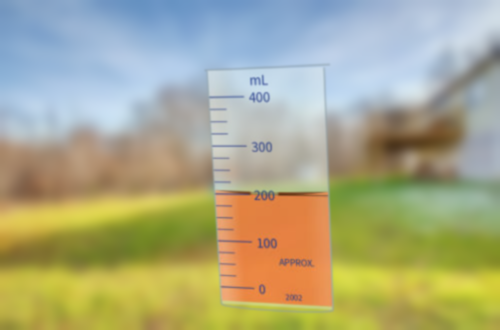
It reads 200
